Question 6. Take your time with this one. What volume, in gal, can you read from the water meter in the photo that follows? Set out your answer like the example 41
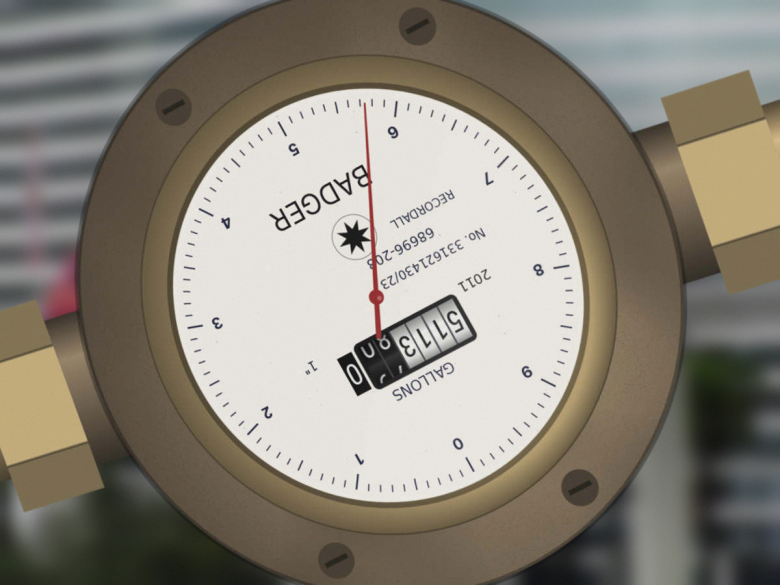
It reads 5113795.7
